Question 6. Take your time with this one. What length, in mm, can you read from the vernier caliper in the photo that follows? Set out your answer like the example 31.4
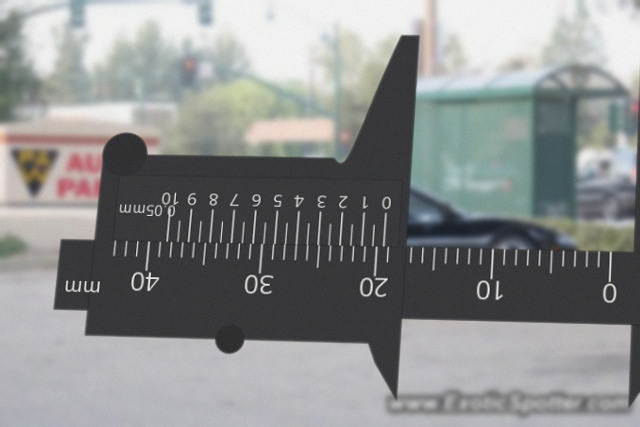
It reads 19.4
